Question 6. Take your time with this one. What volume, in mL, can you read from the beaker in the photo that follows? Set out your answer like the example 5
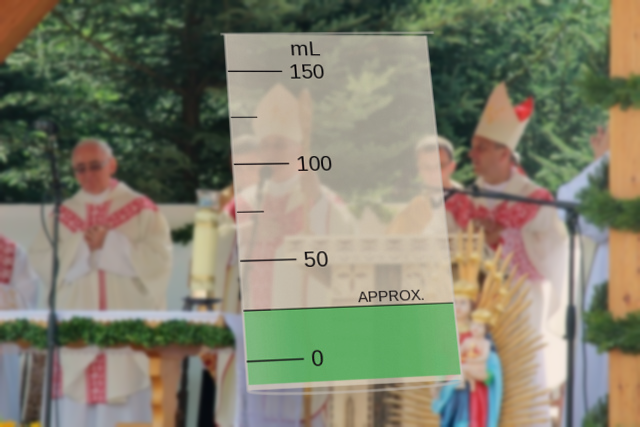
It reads 25
